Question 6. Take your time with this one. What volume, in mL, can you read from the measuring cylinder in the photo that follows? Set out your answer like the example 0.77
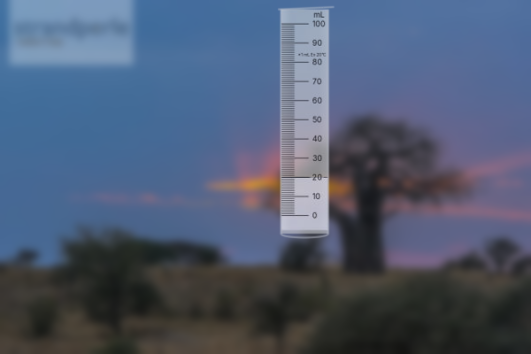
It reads 20
